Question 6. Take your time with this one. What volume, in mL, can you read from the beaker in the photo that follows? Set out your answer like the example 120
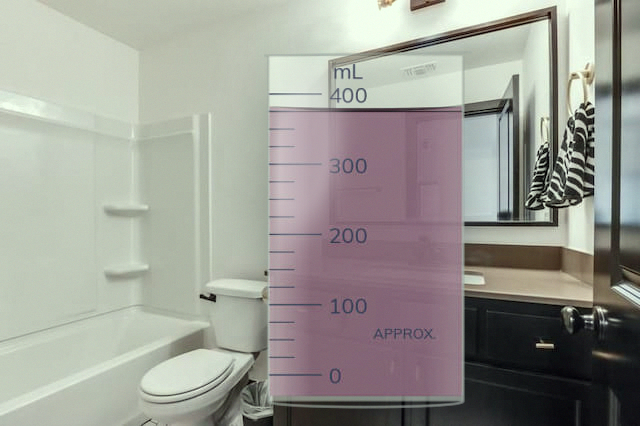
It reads 375
